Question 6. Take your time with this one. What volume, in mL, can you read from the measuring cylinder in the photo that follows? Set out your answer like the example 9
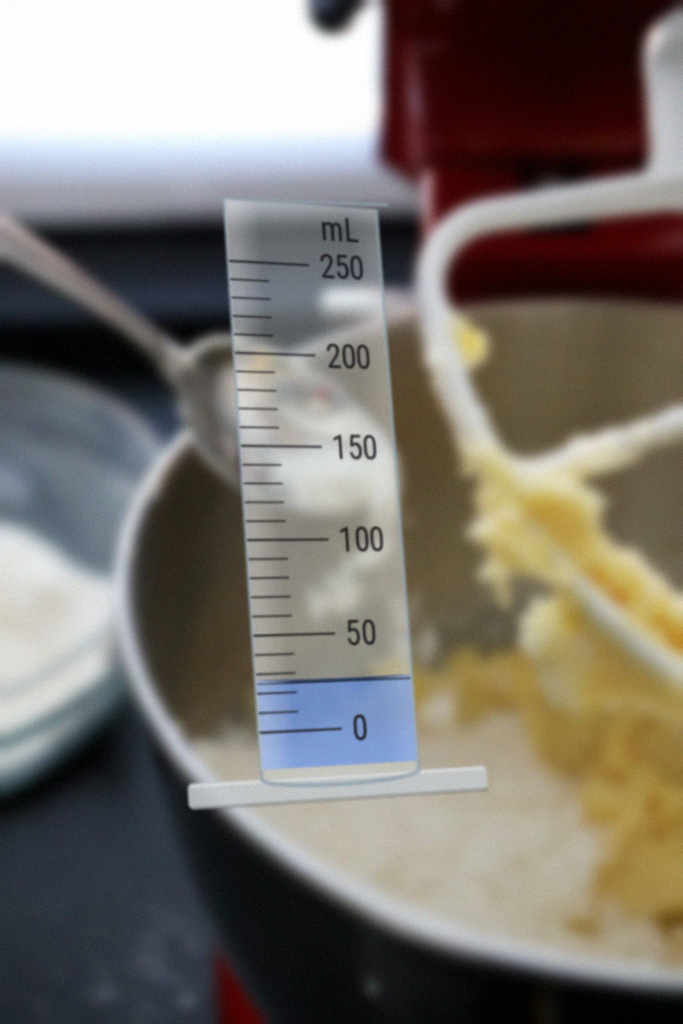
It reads 25
